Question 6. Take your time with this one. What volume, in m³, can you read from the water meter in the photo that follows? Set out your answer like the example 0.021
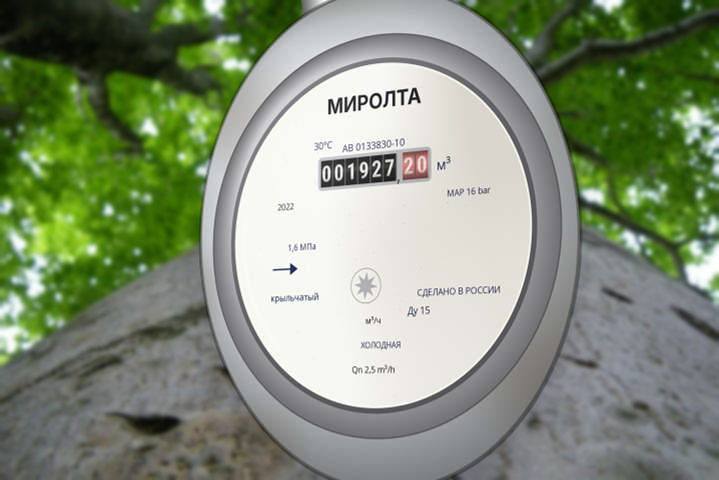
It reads 1927.20
